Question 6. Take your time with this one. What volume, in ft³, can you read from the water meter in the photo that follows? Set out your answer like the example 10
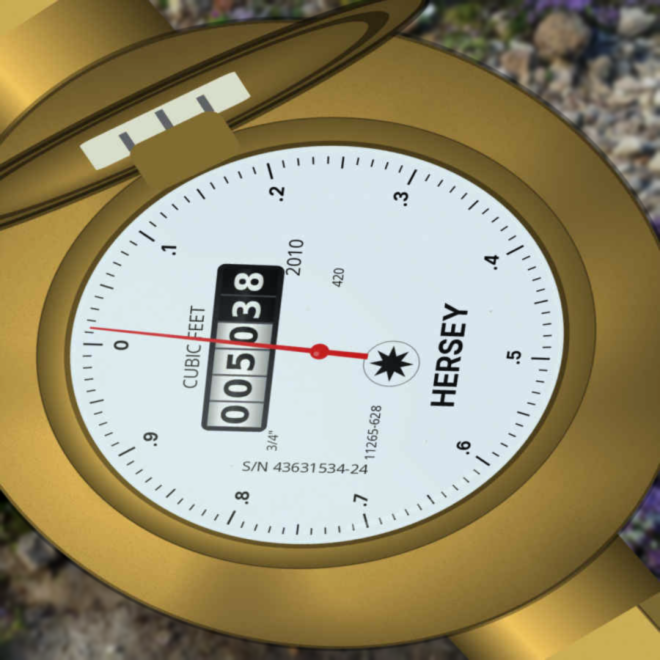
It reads 5038.01
